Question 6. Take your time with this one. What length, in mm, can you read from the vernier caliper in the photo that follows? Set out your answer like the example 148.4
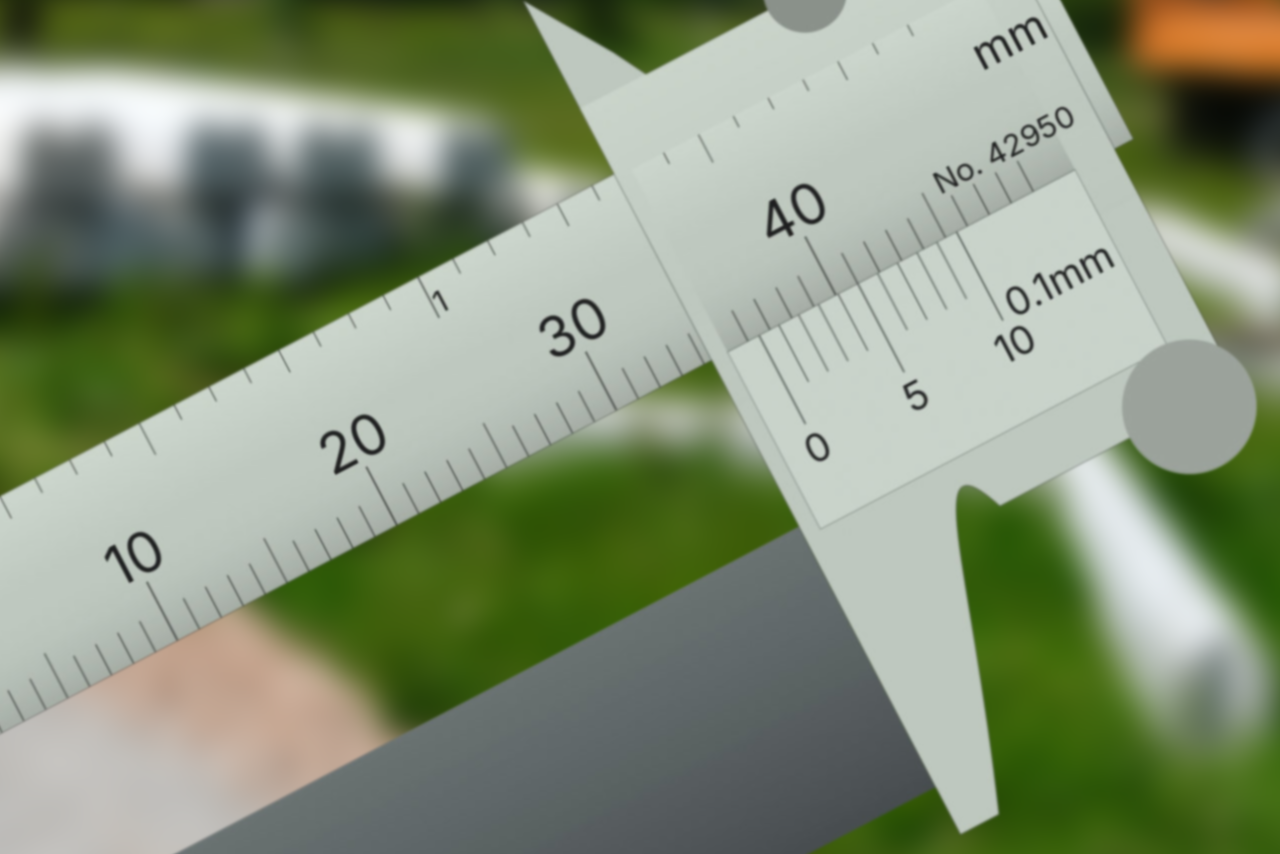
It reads 36.5
